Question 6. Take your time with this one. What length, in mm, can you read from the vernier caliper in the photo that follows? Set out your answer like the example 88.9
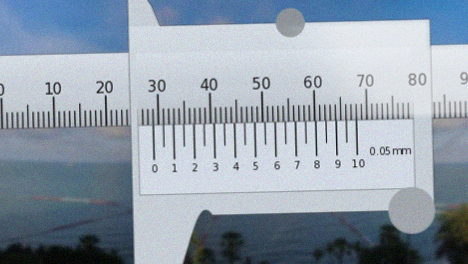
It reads 29.0
